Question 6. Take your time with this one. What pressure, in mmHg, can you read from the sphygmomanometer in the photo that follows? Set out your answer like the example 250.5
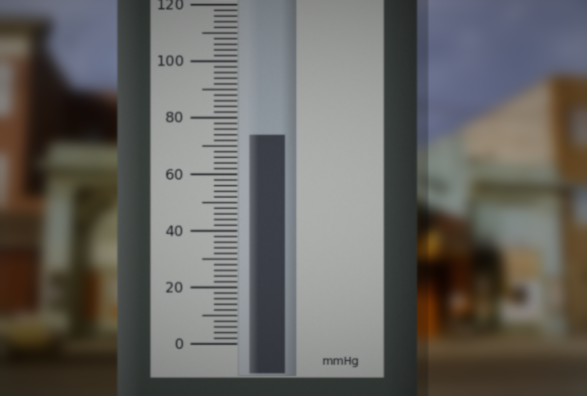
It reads 74
